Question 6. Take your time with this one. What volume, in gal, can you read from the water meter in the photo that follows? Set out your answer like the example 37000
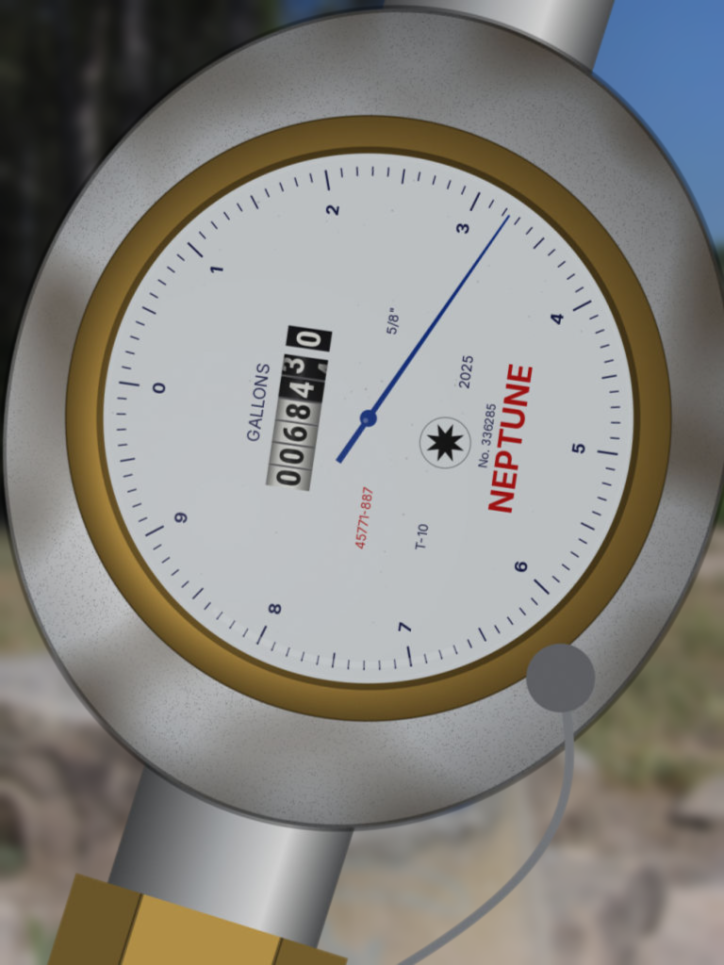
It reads 68433.2
